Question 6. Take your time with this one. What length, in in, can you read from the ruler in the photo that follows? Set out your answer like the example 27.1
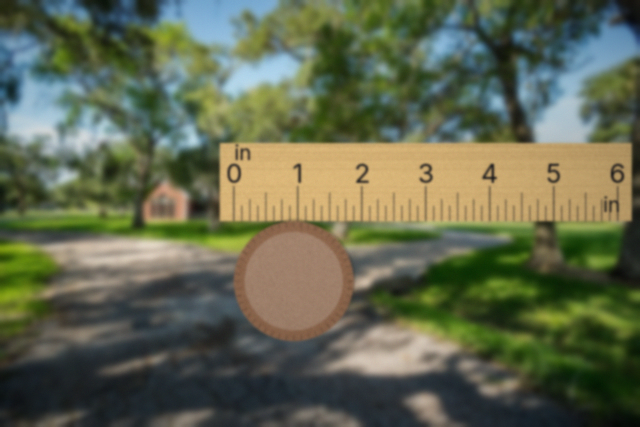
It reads 1.875
